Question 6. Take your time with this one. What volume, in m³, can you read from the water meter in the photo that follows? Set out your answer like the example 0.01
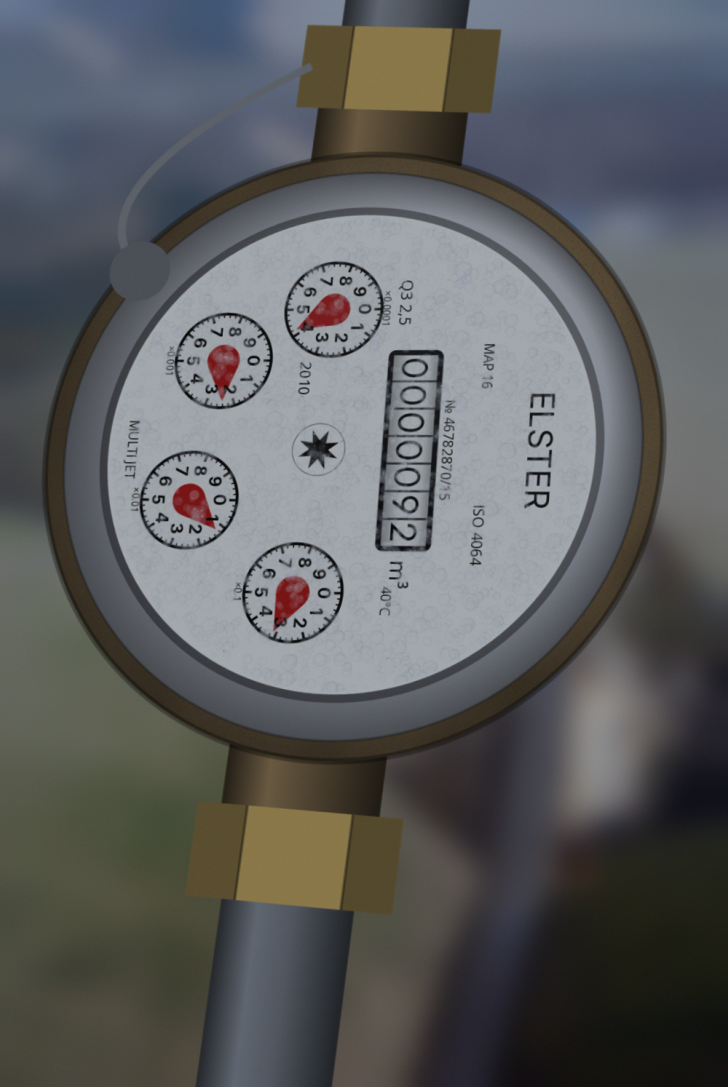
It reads 92.3124
